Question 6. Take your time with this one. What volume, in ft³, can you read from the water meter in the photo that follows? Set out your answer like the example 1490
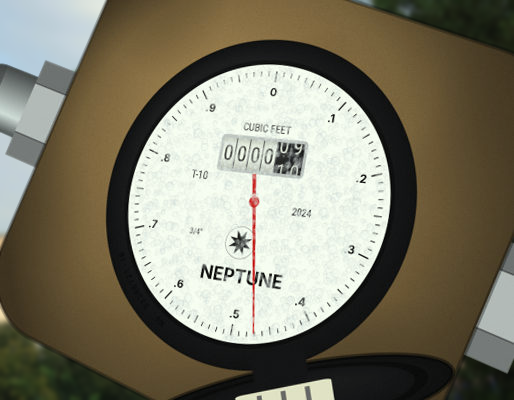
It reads 9.47
